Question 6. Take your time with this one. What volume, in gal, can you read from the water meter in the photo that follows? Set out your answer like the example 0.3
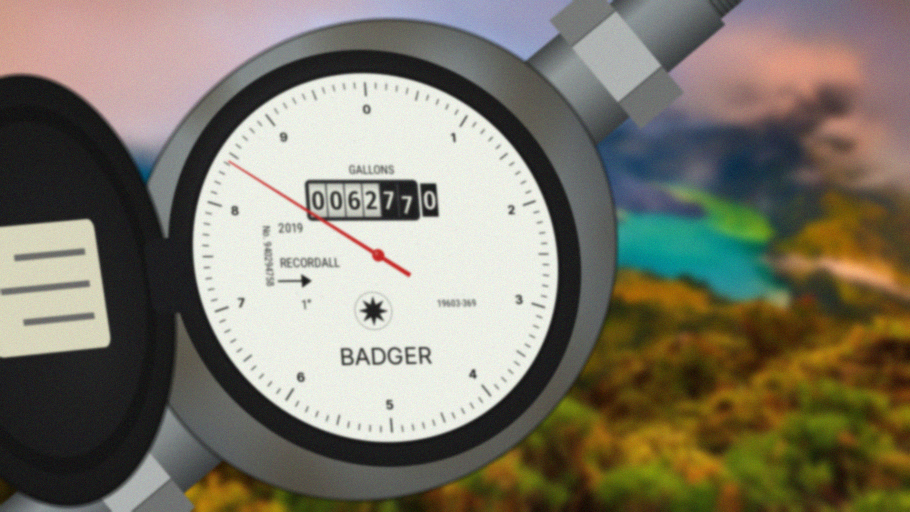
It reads 62768.4
